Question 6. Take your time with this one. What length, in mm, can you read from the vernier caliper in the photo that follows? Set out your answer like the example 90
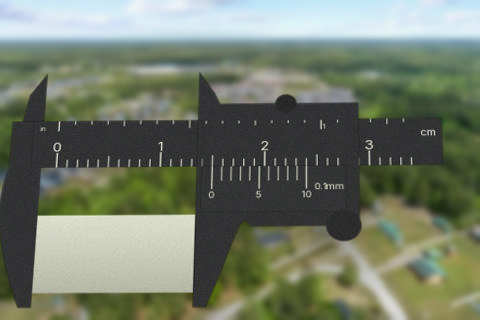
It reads 15.0
